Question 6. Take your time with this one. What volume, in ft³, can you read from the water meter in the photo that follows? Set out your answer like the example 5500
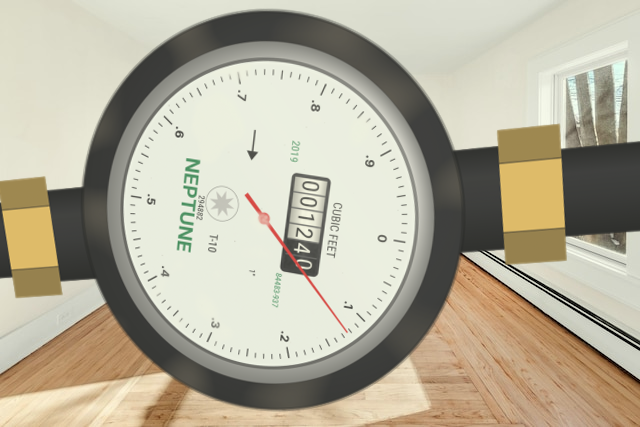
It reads 1240.12
